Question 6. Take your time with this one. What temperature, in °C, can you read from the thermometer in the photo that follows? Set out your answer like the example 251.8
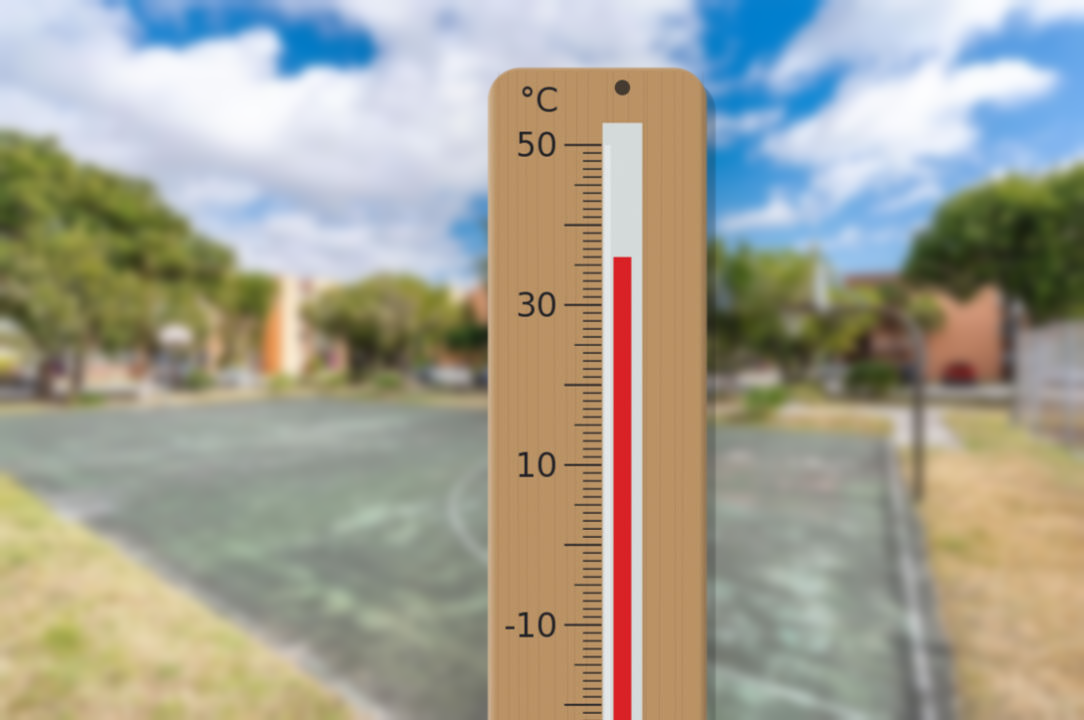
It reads 36
